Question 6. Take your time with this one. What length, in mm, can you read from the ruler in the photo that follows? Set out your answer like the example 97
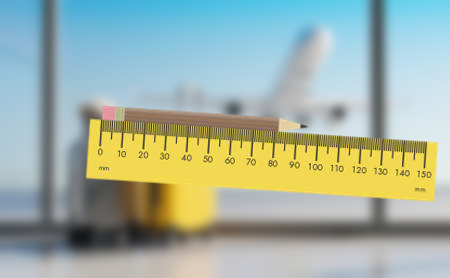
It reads 95
